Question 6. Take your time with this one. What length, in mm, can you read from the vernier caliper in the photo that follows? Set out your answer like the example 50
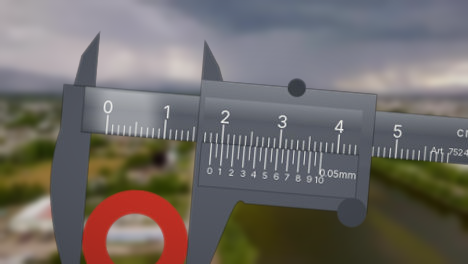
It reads 18.2
